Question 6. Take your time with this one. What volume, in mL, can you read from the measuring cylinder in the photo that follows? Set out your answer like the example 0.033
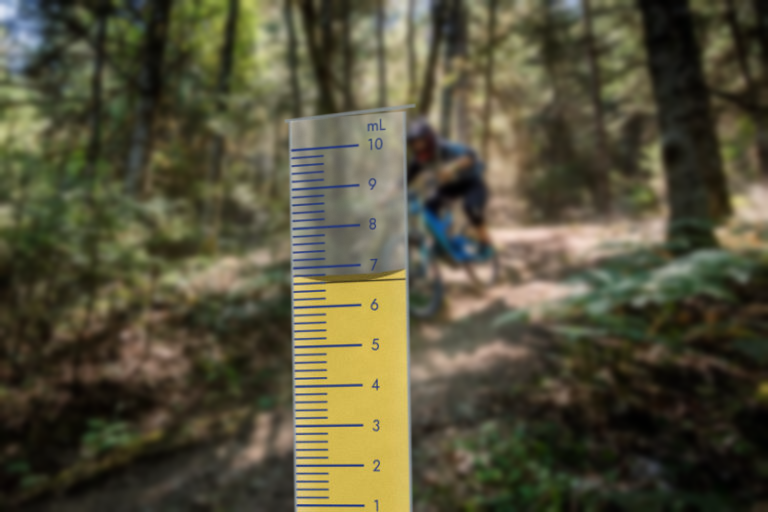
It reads 6.6
